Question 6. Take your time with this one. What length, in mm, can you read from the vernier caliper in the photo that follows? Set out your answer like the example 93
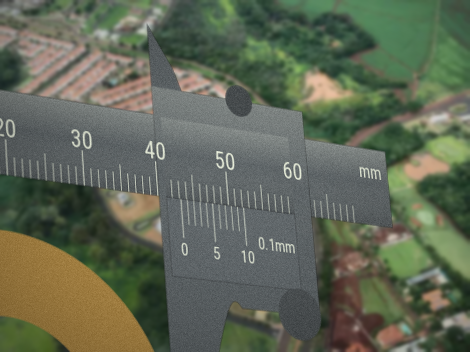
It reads 43.2
